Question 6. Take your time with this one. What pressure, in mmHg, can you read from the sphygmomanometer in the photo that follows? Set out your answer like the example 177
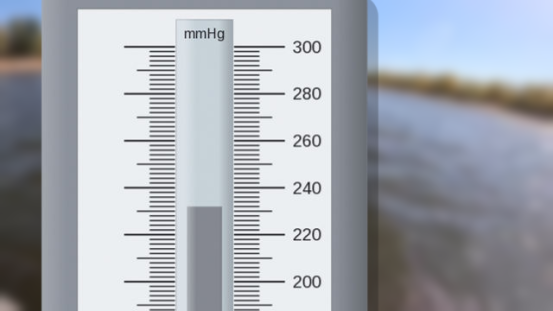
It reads 232
